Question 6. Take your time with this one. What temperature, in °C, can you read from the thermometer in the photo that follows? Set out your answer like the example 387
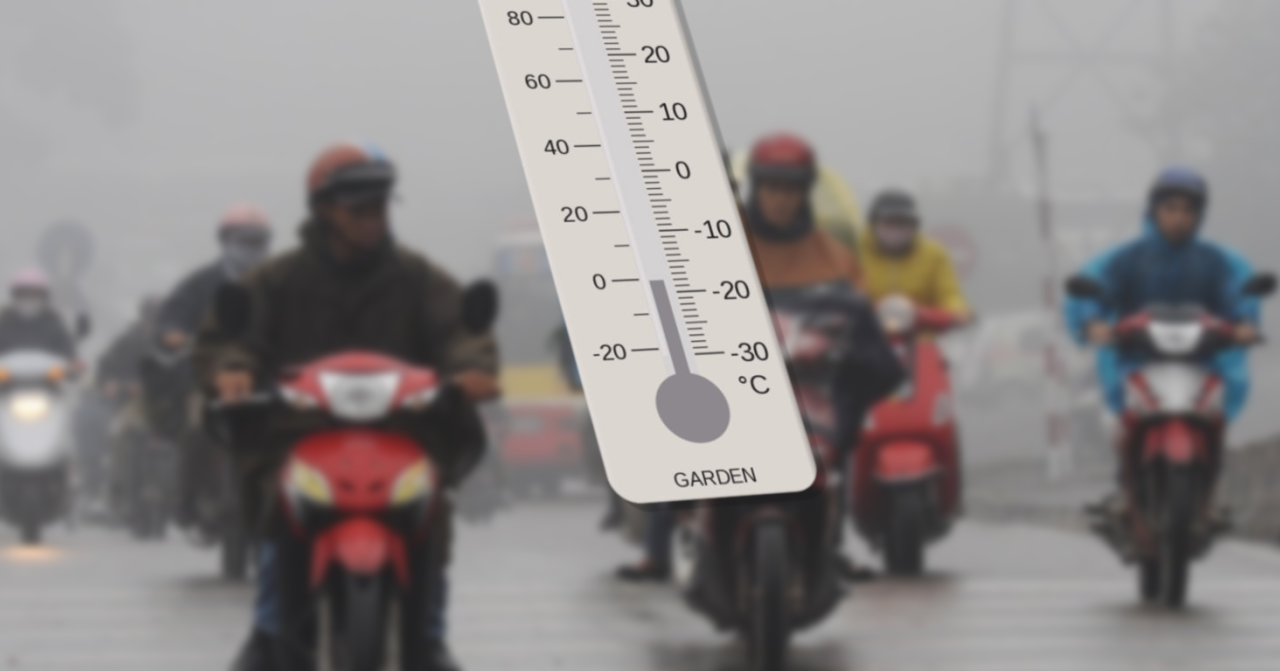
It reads -18
